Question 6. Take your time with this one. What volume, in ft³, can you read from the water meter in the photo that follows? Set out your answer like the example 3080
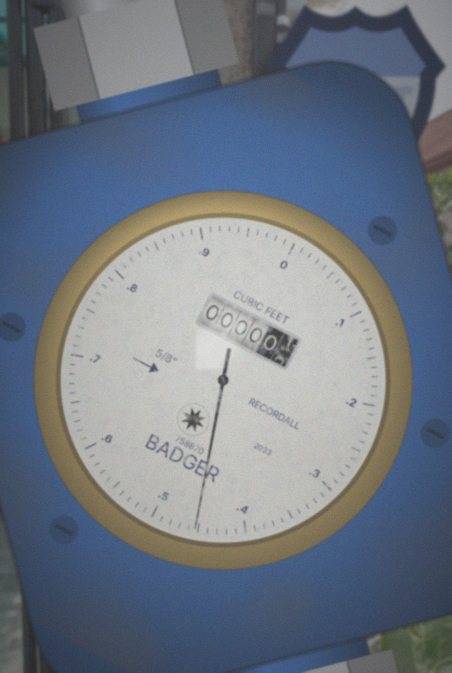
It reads 1.45
